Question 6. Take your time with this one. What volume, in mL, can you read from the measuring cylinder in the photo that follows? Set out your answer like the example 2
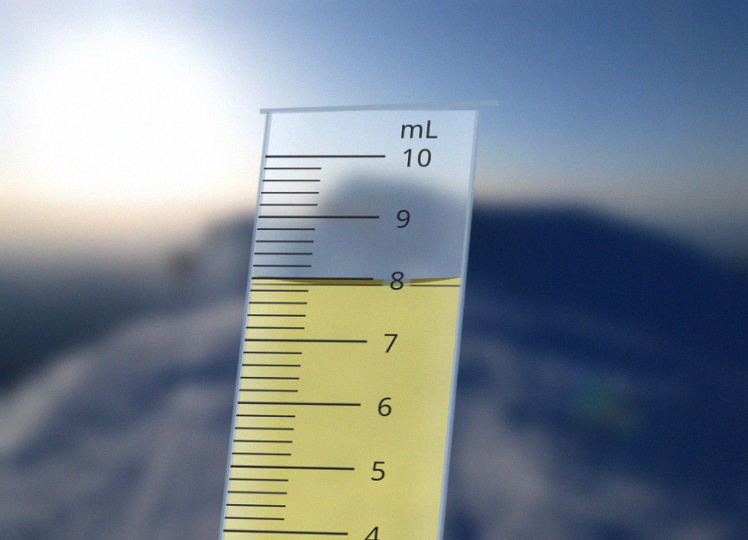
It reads 7.9
